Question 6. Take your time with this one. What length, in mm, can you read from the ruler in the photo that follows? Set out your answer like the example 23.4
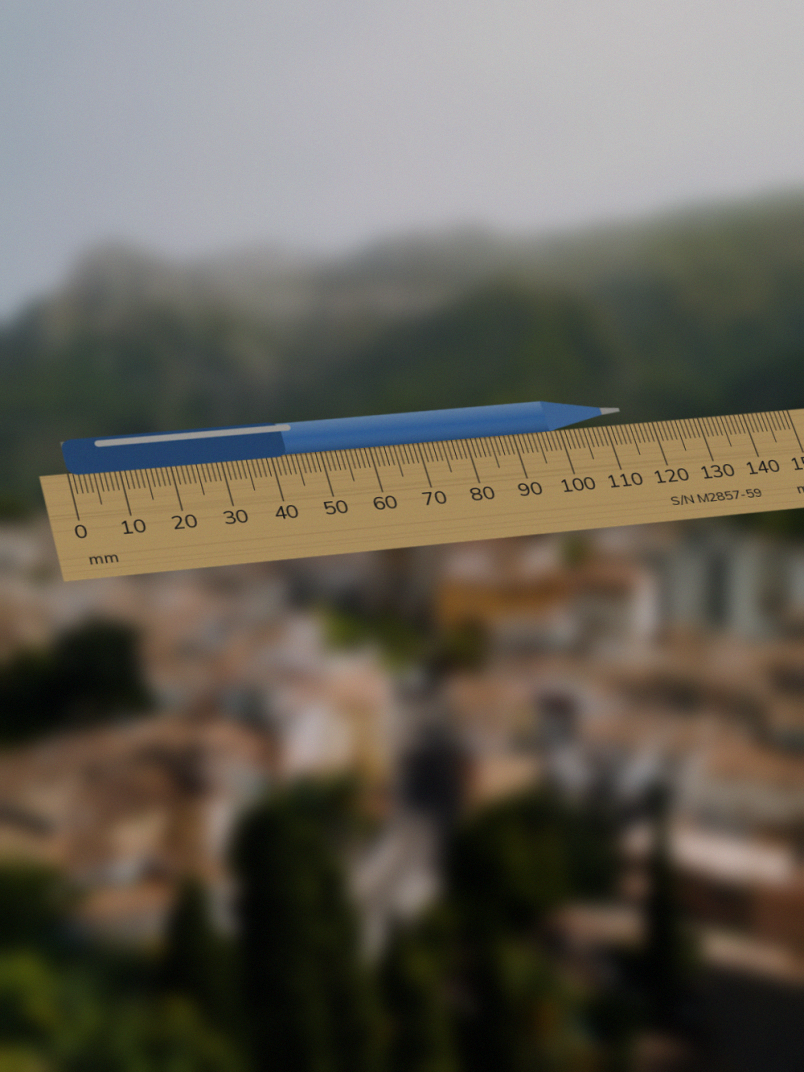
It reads 114
